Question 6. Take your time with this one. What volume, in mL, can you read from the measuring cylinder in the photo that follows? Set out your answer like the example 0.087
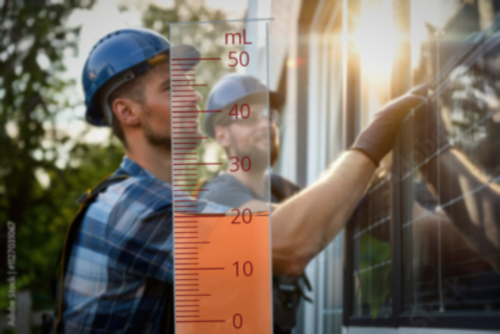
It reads 20
